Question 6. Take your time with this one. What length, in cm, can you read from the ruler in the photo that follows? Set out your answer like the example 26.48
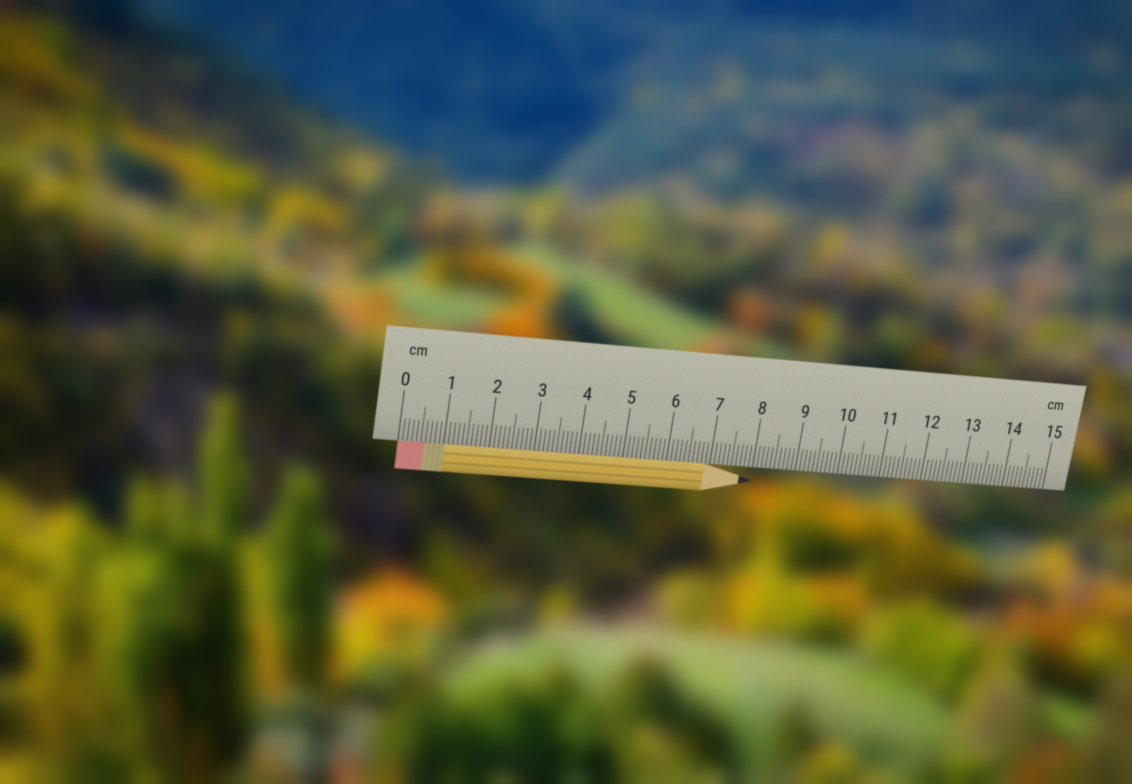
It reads 8
